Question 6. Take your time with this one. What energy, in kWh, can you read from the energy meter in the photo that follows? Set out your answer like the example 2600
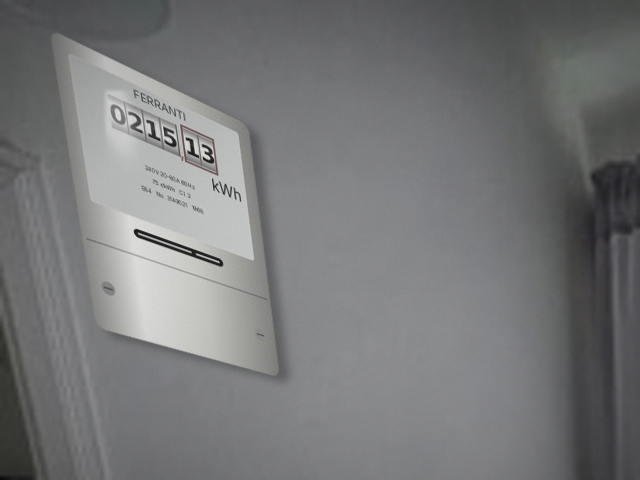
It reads 215.13
